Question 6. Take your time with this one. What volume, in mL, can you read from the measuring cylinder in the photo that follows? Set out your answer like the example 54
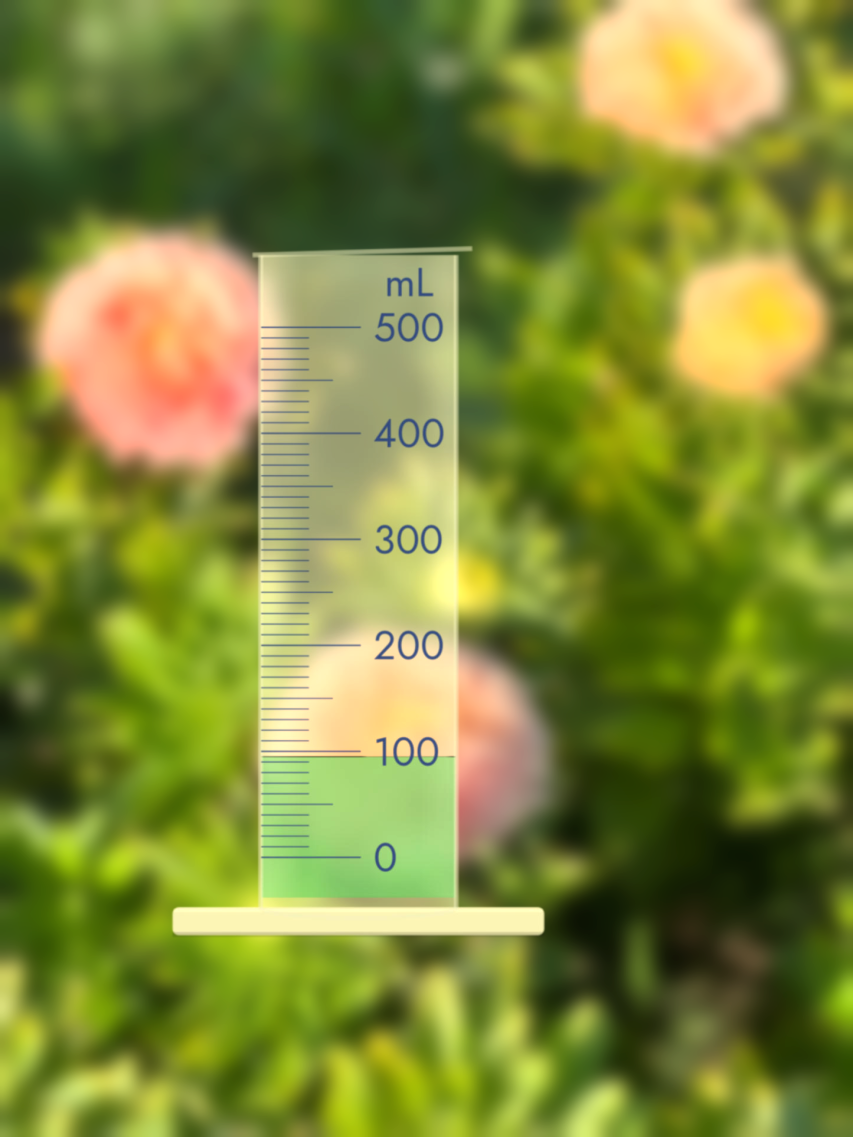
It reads 95
